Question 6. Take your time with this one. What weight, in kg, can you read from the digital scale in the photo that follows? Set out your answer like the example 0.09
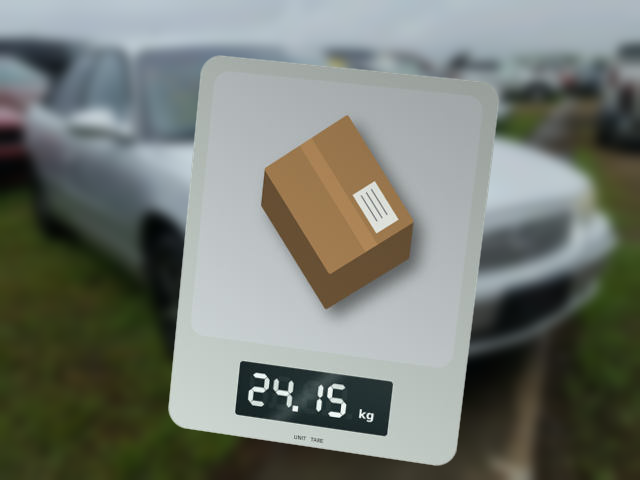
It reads 24.15
